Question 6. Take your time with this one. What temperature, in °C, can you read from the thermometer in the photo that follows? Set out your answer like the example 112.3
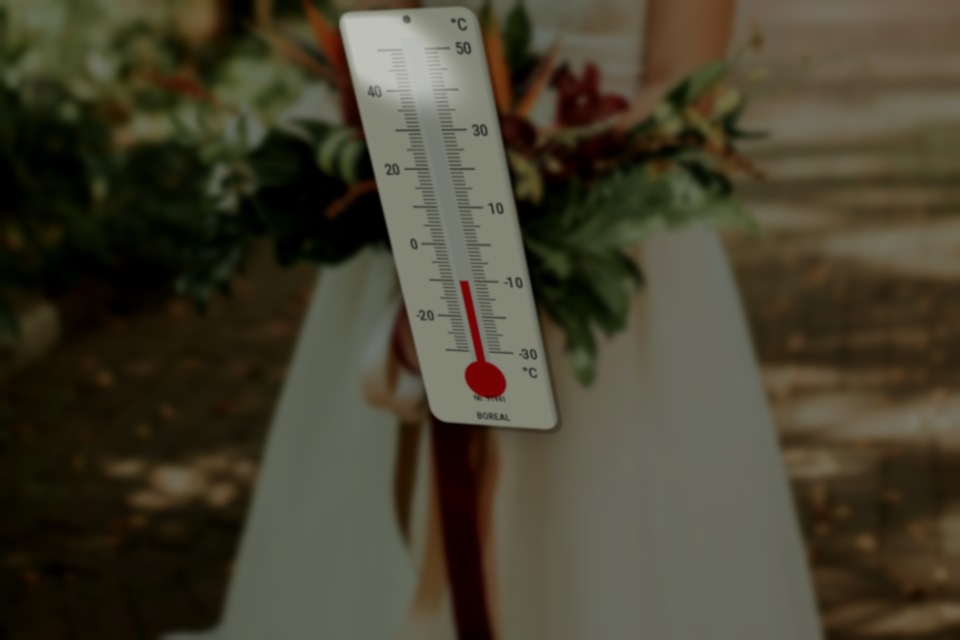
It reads -10
